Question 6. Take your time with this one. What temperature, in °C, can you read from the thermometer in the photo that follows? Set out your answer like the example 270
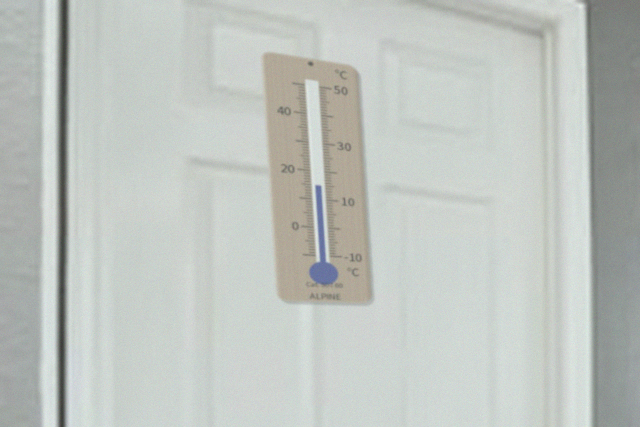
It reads 15
